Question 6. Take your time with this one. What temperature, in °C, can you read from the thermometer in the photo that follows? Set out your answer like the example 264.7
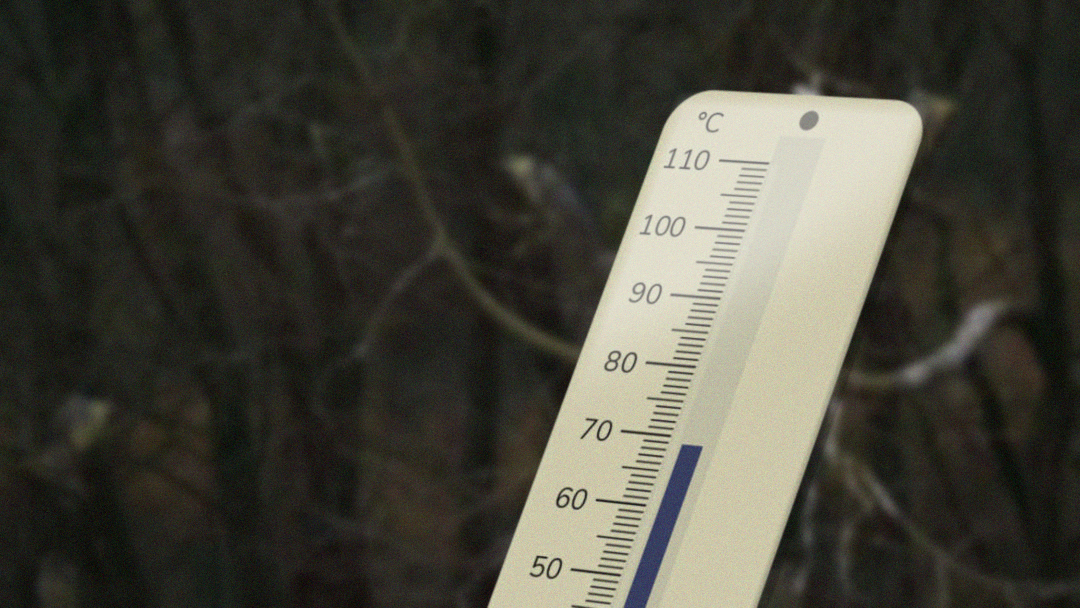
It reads 69
